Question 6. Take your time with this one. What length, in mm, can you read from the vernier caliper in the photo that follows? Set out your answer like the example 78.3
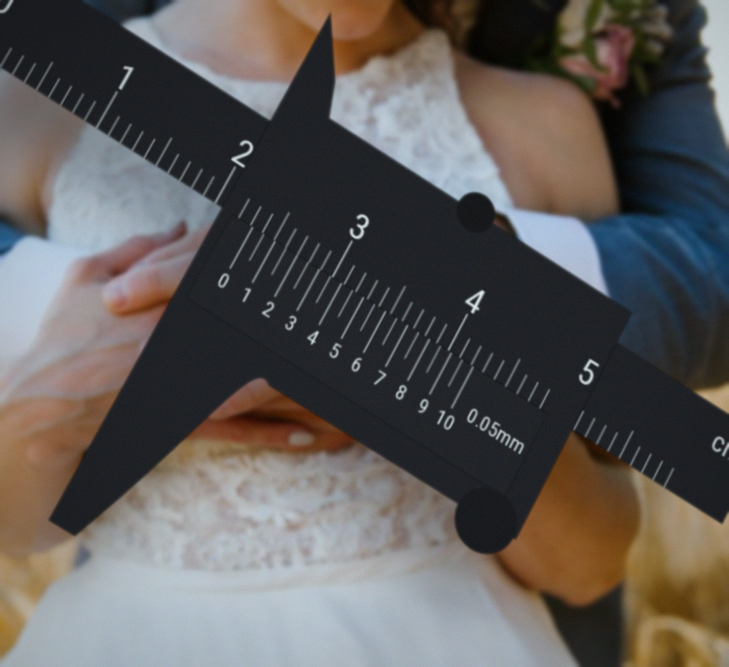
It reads 23.2
